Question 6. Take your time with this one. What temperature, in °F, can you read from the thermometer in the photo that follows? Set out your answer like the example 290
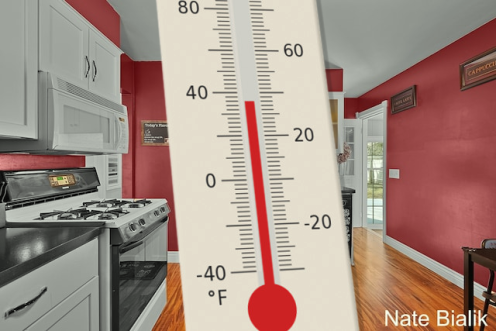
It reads 36
